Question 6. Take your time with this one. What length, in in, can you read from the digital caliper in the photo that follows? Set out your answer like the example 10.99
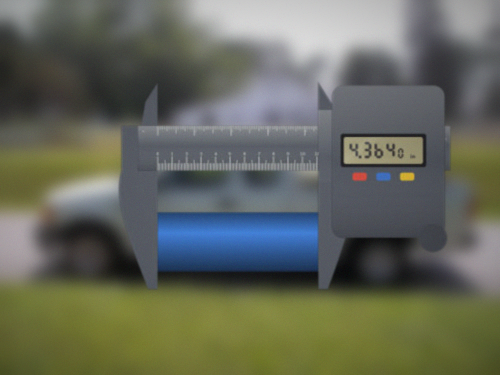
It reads 4.3640
